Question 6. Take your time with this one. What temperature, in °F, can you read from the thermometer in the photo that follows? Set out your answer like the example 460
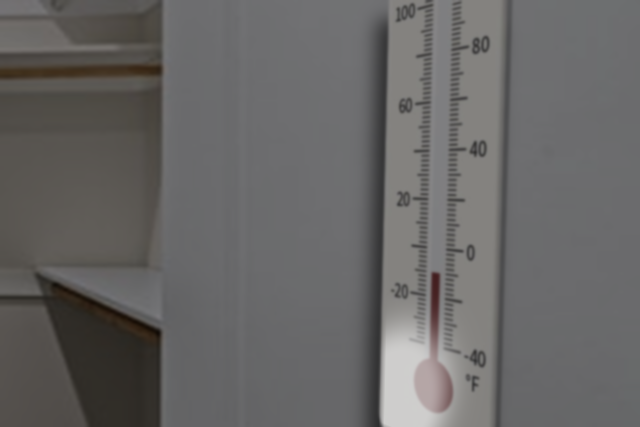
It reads -10
